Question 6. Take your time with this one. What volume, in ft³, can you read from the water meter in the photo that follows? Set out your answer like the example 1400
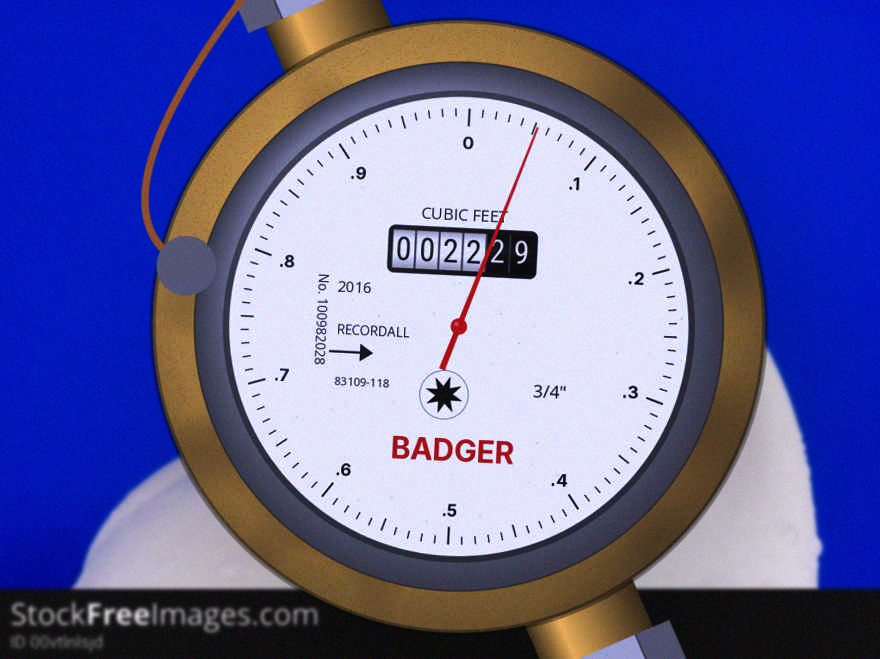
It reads 2229.05
